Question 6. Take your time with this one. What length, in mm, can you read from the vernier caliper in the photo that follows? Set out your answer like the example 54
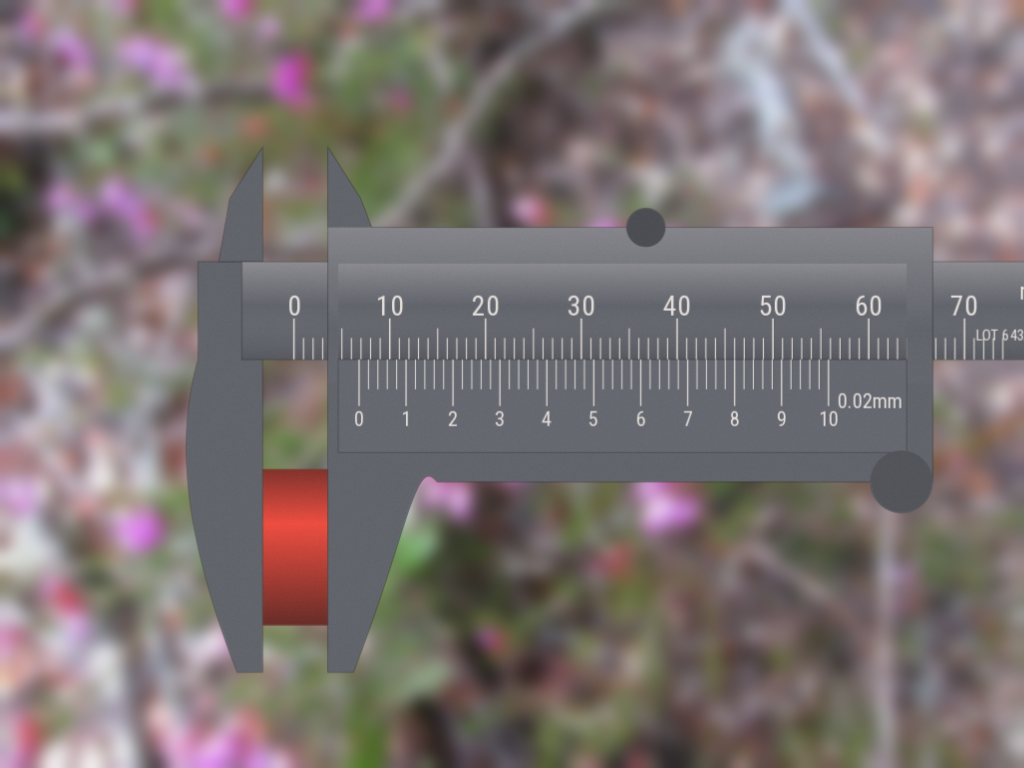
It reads 6.8
